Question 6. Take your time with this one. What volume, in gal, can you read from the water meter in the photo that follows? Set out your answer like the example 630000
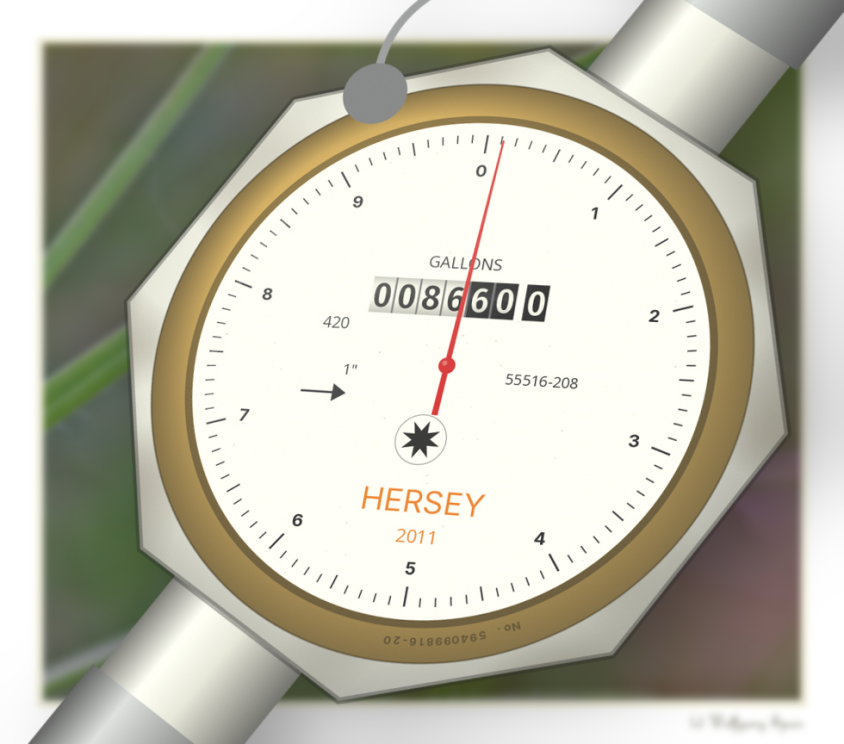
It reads 86600.1
